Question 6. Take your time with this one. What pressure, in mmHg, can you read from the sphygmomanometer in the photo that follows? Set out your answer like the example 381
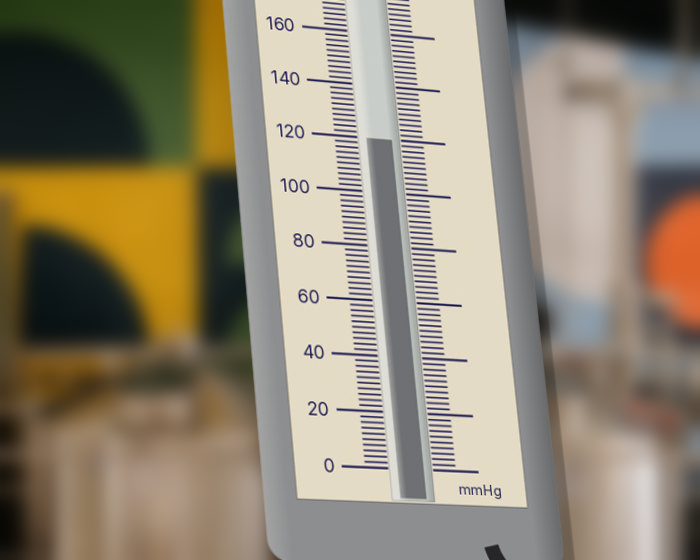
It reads 120
